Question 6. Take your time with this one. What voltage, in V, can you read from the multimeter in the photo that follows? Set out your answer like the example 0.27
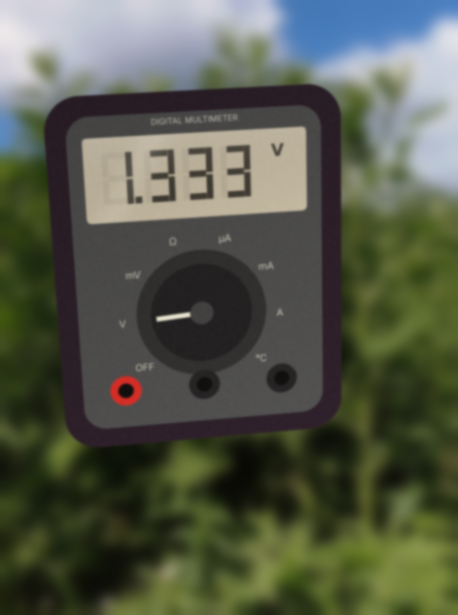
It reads 1.333
